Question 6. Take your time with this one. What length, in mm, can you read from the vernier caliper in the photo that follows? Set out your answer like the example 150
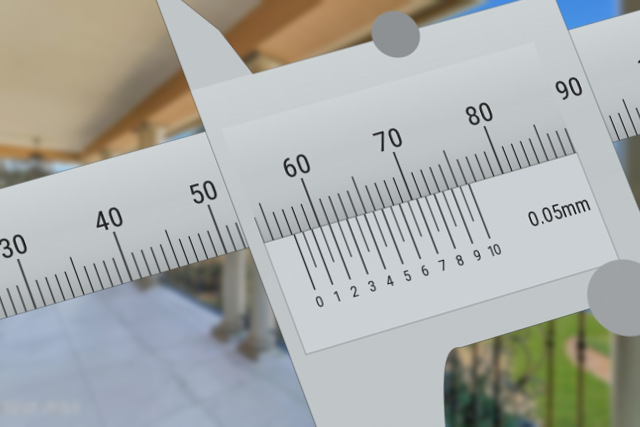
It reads 57.2
